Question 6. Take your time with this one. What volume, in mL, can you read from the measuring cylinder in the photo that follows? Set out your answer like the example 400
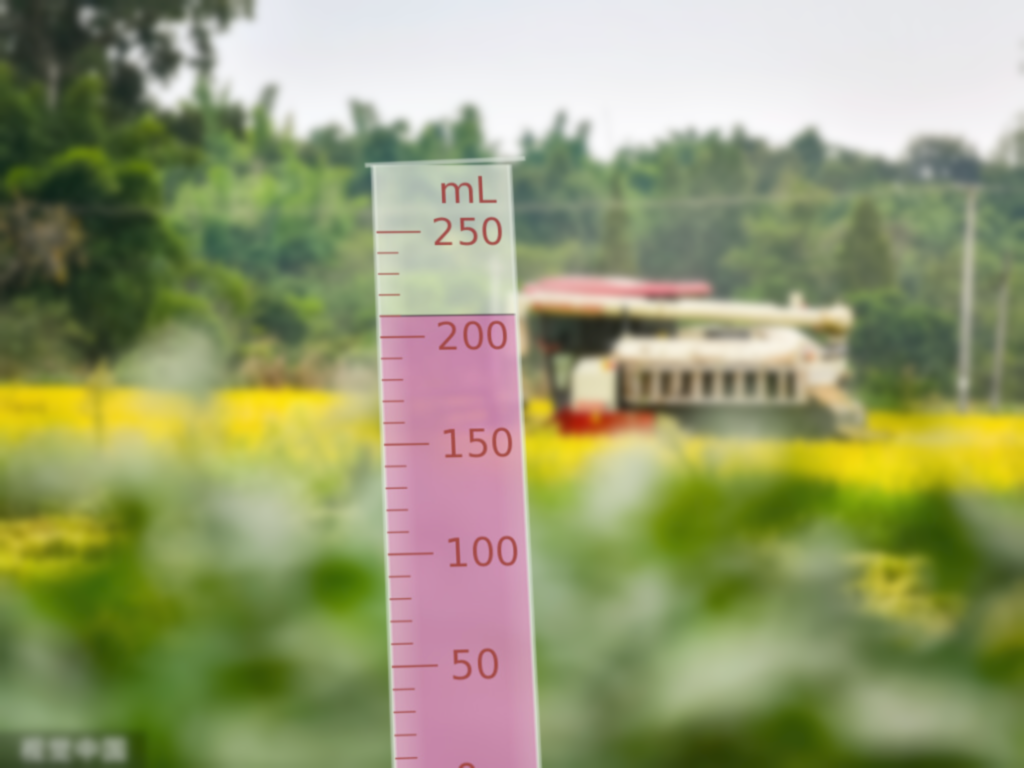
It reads 210
